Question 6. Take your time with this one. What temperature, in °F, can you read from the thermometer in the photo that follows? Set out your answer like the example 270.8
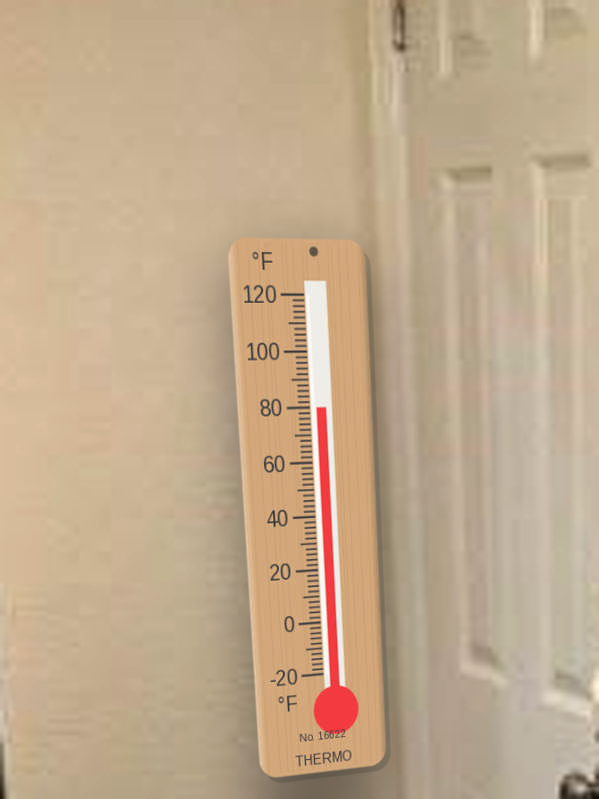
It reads 80
